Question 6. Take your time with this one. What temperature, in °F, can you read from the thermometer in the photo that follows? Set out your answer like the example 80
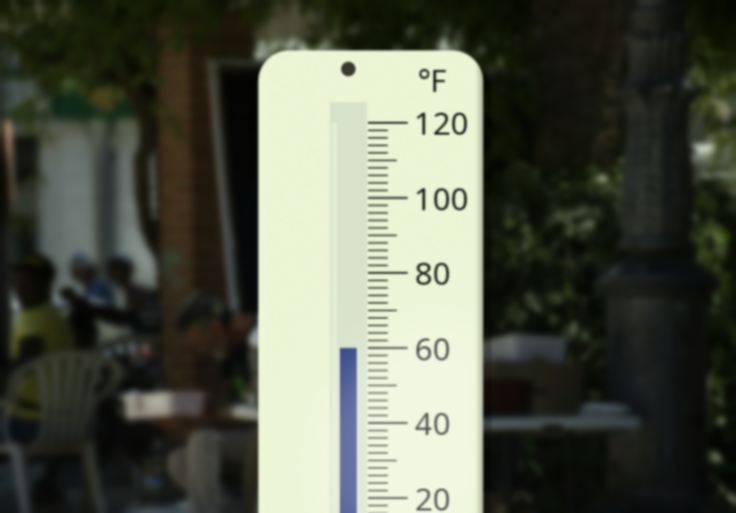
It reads 60
